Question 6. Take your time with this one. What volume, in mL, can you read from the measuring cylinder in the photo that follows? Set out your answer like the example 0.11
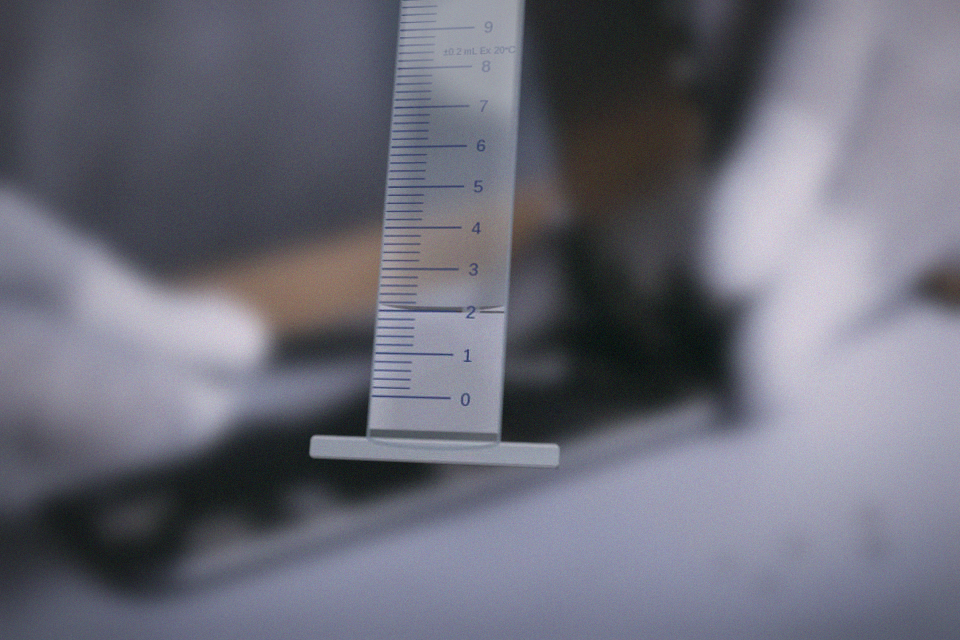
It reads 2
